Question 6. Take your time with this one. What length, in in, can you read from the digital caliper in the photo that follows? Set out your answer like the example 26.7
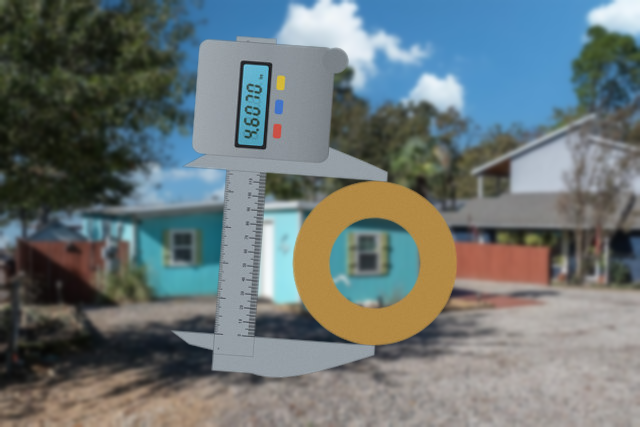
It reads 4.6070
